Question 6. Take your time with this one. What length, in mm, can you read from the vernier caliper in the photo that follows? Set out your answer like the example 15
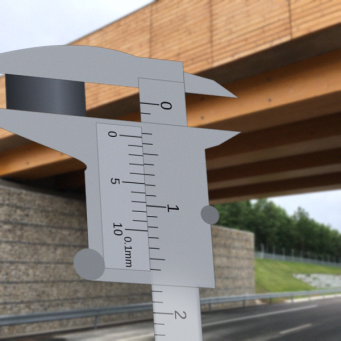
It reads 3.4
